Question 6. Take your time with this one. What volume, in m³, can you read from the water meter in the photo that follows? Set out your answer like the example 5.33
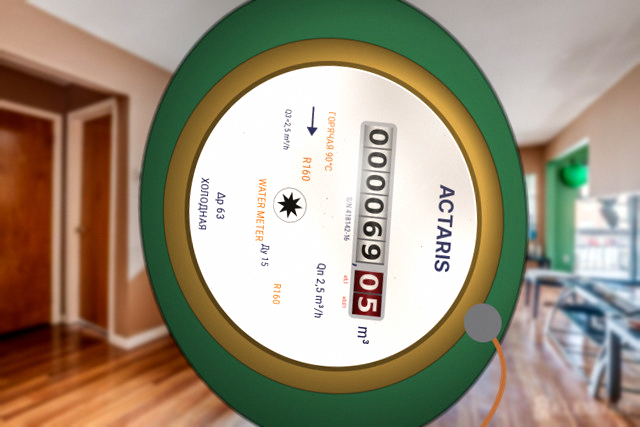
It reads 69.05
